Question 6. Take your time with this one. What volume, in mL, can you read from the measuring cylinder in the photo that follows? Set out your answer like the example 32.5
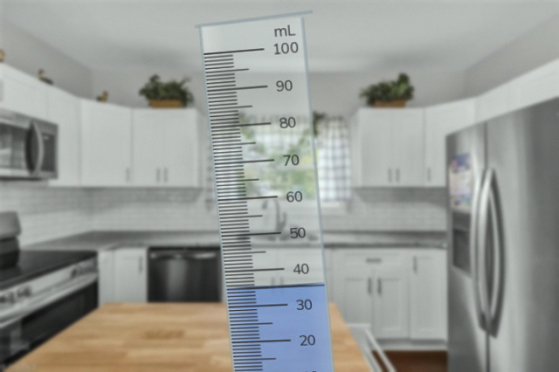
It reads 35
